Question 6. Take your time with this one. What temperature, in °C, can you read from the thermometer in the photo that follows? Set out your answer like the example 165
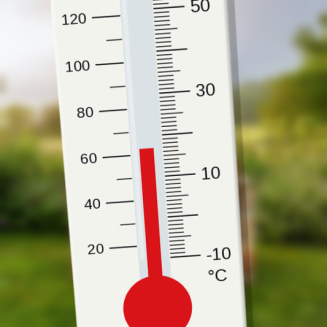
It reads 17
